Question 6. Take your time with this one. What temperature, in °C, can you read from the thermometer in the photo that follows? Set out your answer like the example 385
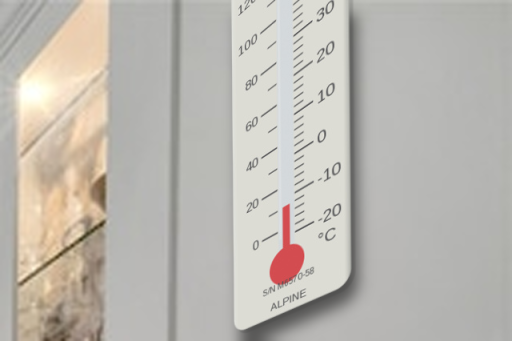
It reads -12
